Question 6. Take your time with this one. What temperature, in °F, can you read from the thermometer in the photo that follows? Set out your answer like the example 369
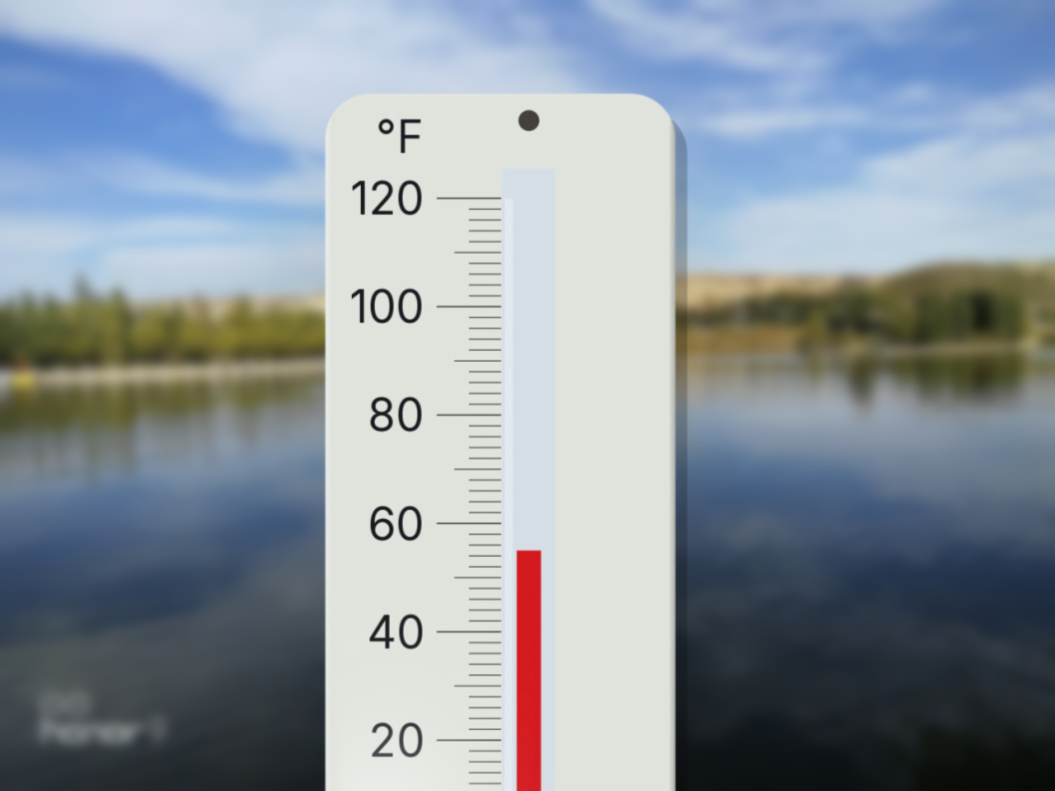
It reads 55
